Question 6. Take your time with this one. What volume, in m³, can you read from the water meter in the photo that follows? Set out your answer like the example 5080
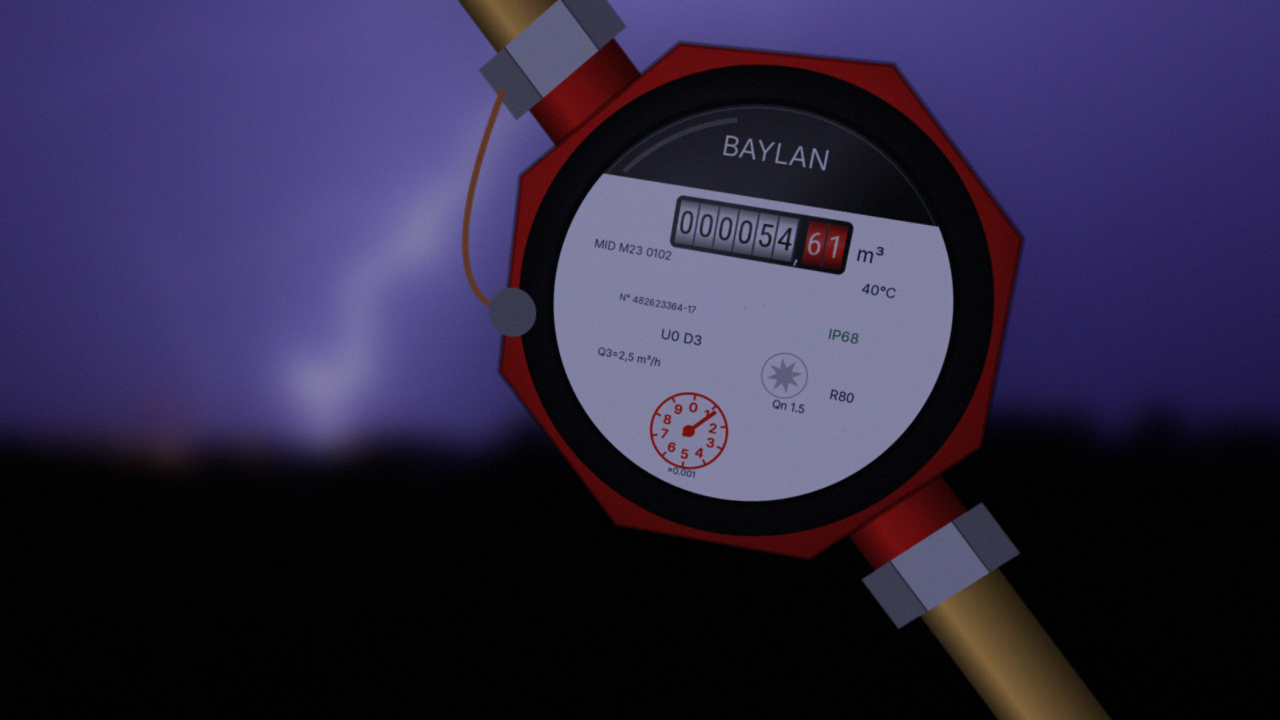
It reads 54.611
